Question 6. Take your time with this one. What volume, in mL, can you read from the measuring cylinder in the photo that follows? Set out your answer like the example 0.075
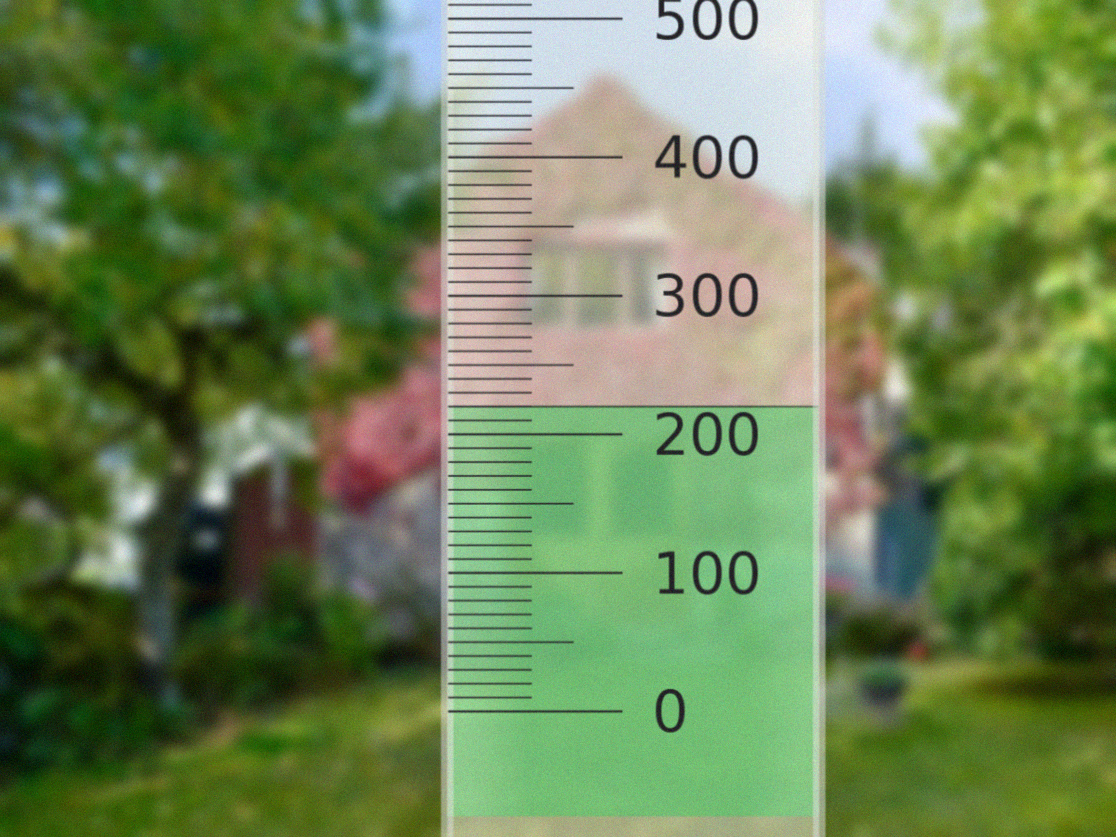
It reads 220
